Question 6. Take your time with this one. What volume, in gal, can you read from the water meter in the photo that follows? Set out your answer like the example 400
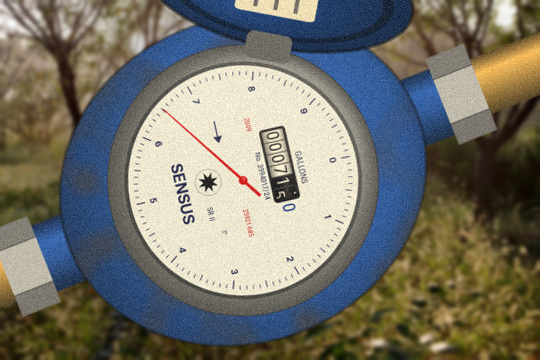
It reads 7146.5
